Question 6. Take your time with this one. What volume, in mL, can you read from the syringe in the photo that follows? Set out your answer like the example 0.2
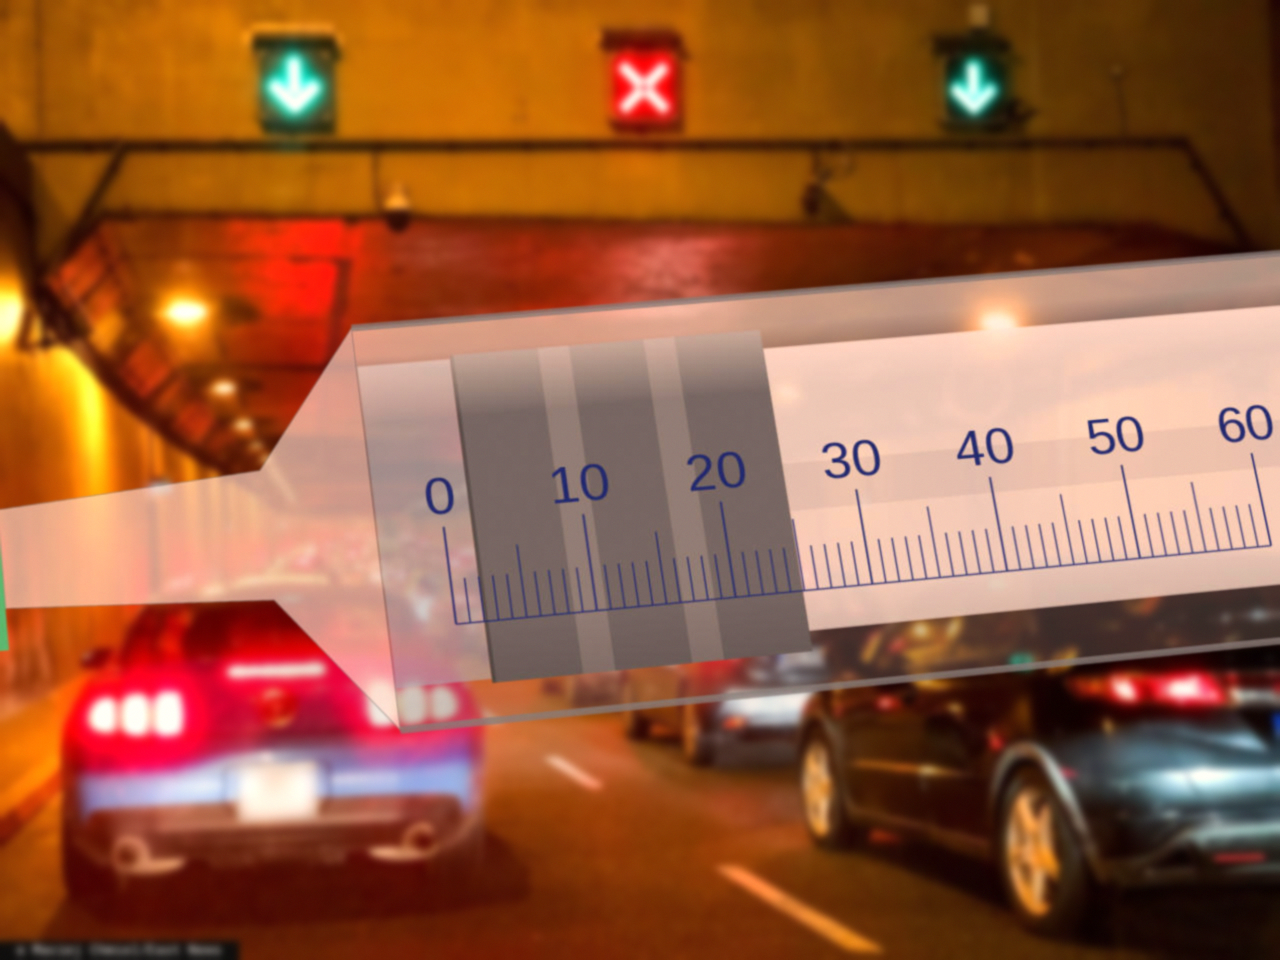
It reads 2
